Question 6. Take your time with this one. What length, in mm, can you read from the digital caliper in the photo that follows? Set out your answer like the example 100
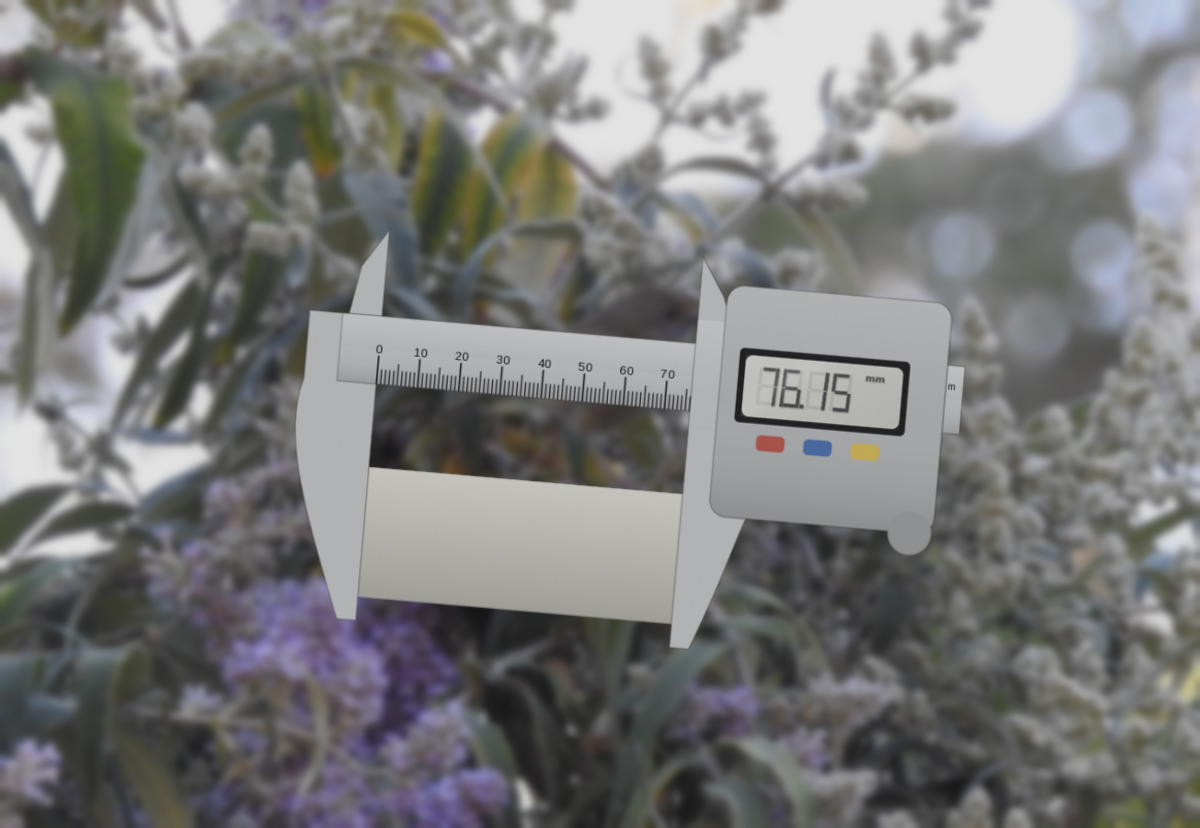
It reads 76.15
